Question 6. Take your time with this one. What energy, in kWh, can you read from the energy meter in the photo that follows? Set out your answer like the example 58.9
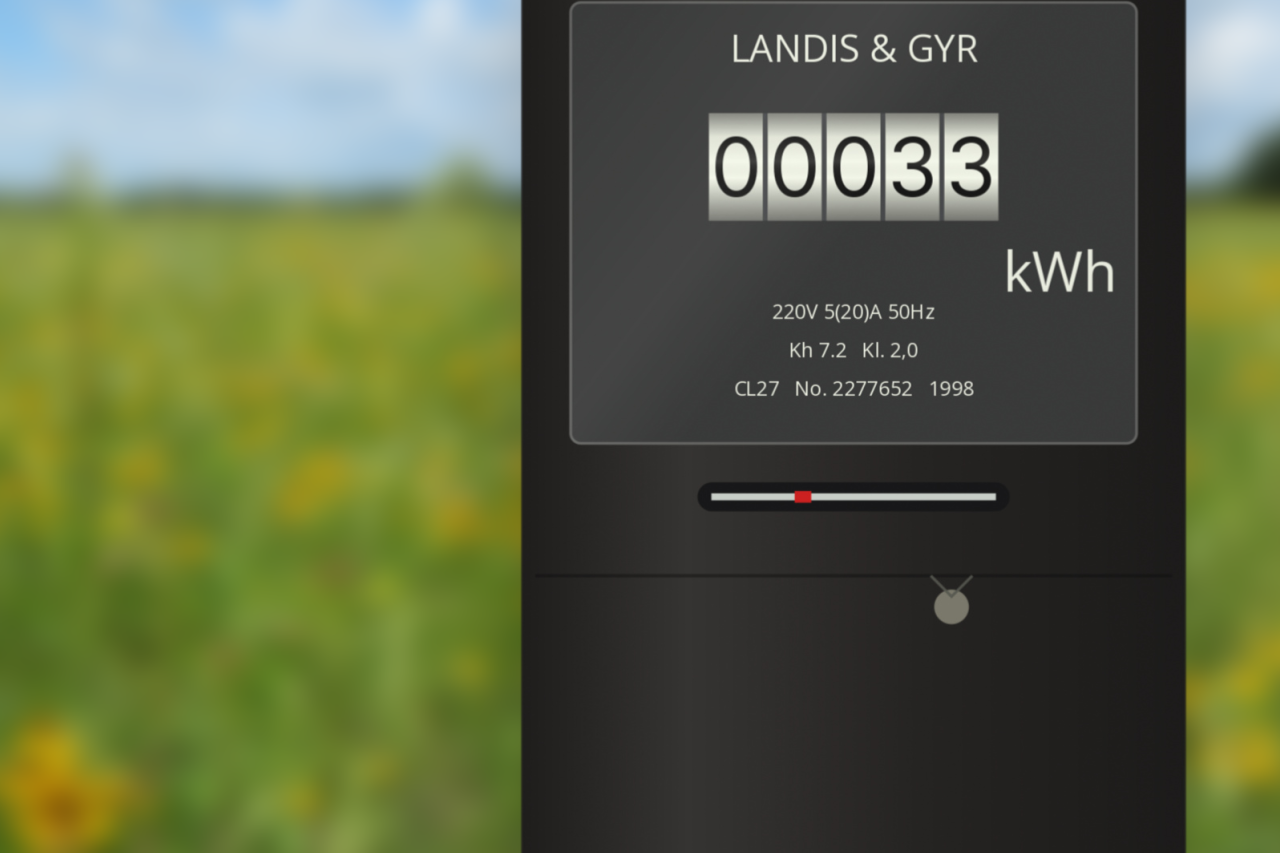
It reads 33
